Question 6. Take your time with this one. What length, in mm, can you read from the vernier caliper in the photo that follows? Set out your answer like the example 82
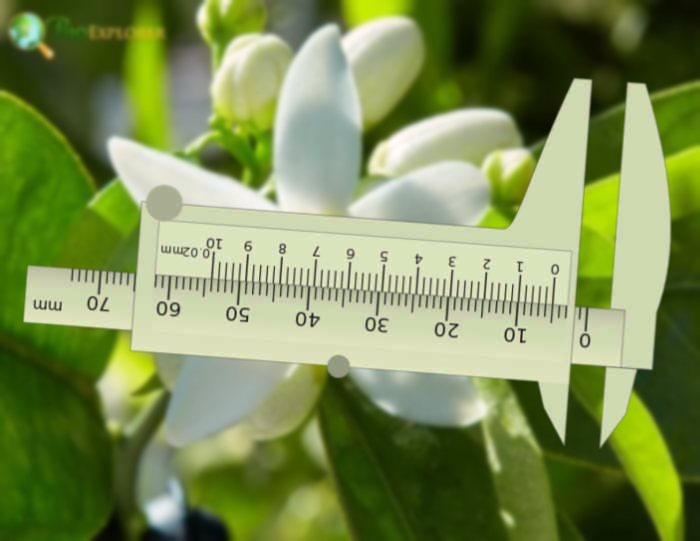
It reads 5.0
